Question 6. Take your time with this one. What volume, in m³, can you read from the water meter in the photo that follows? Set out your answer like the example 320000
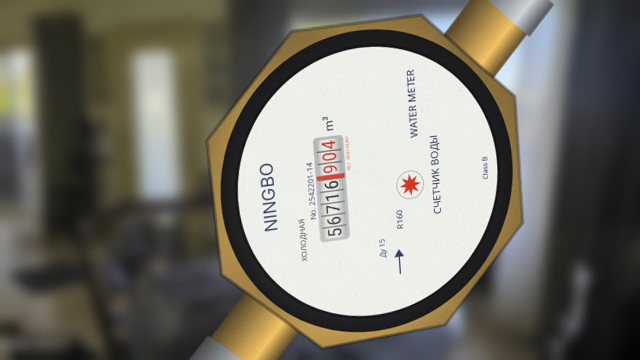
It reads 56716.904
